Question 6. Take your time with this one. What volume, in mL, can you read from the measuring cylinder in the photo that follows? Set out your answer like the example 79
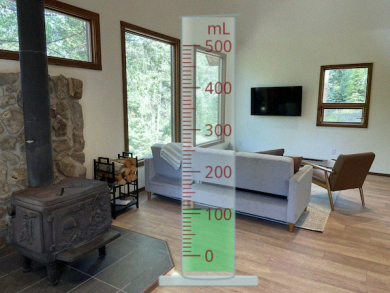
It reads 110
